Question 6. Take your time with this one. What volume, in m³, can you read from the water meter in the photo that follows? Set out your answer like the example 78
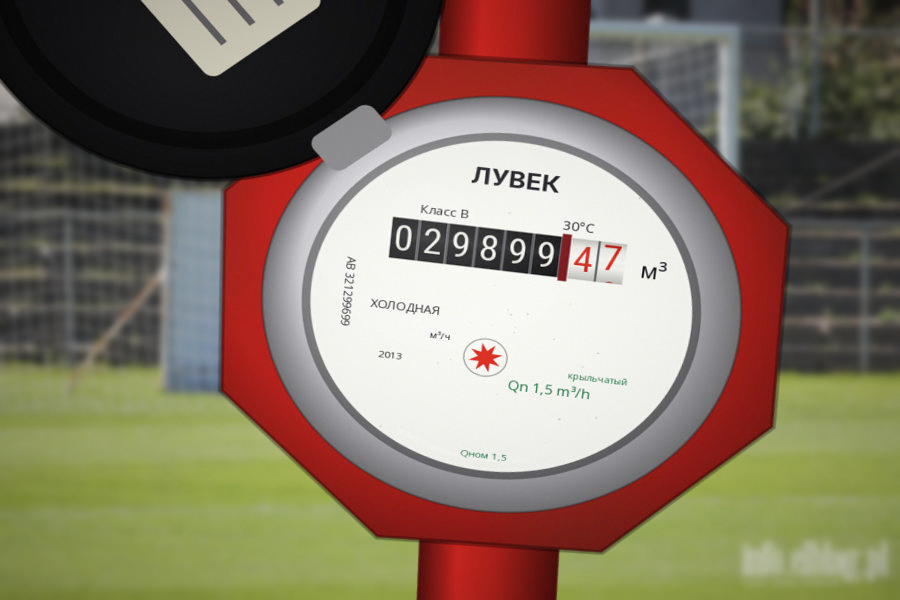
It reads 29899.47
